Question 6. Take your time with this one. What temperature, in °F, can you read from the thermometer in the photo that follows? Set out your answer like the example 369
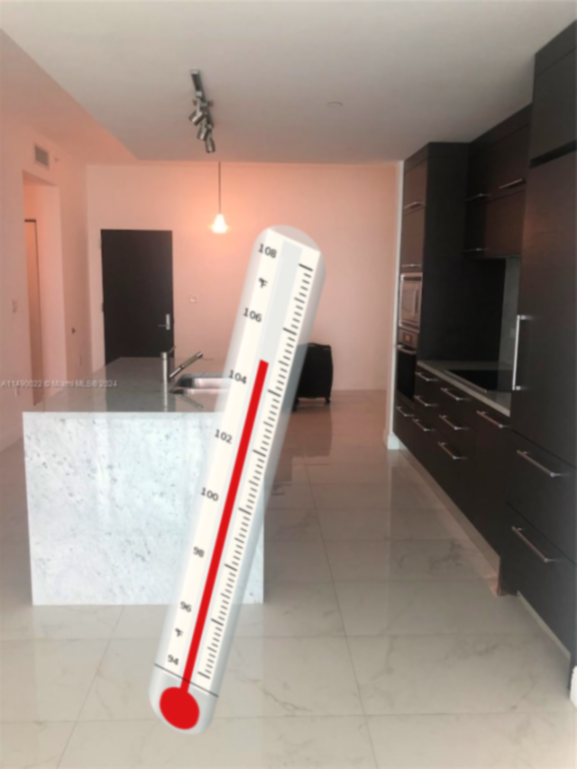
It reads 104.8
